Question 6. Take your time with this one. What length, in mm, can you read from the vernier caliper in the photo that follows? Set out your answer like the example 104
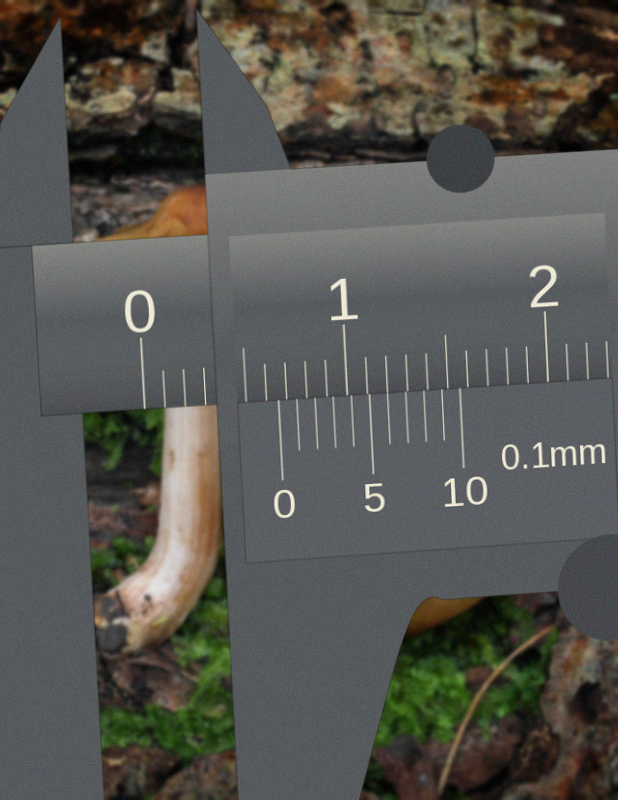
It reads 6.6
